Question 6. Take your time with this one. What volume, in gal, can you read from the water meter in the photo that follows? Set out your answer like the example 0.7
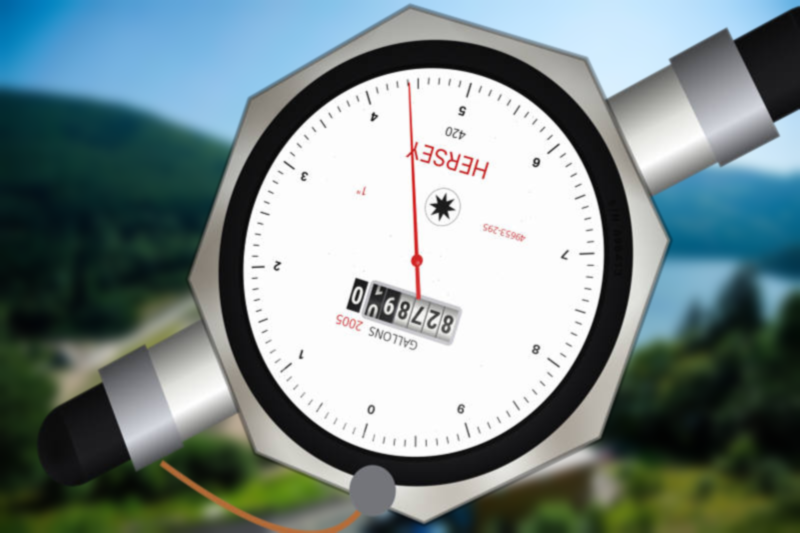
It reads 8278904.4
